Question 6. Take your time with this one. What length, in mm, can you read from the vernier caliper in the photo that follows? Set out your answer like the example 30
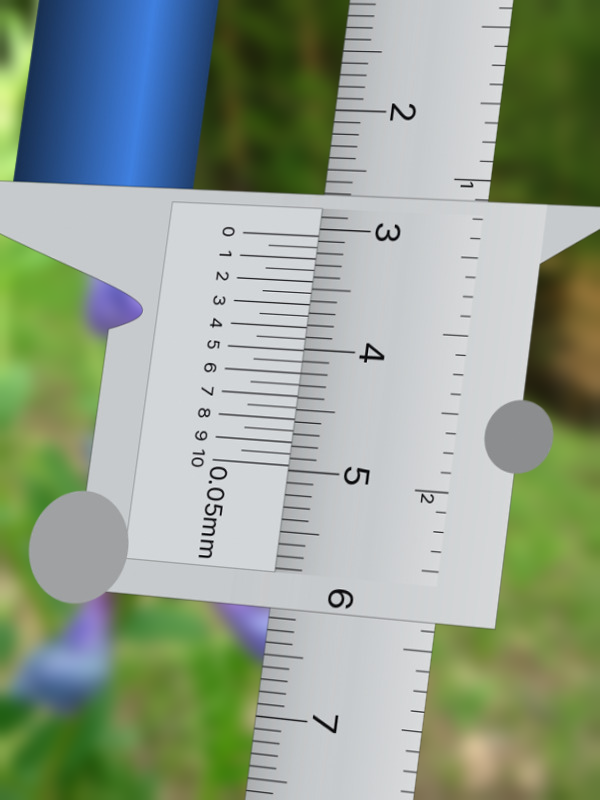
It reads 30.6
